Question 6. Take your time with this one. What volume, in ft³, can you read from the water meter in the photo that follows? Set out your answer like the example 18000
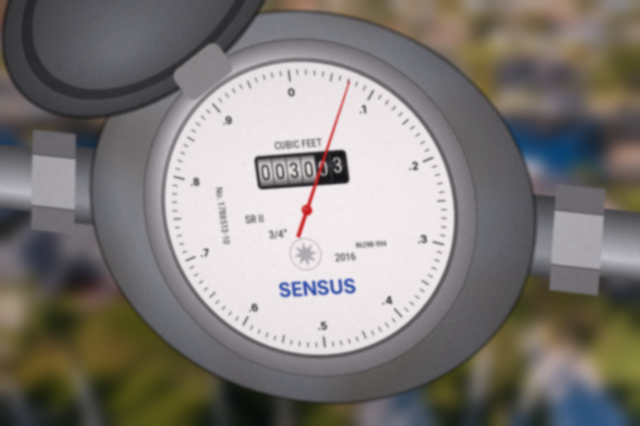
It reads 3003.07
